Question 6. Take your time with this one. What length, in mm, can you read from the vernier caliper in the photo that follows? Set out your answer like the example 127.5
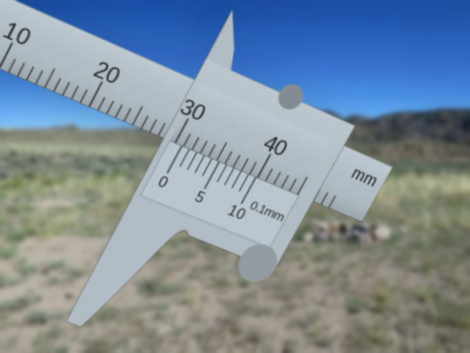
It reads 30.8
